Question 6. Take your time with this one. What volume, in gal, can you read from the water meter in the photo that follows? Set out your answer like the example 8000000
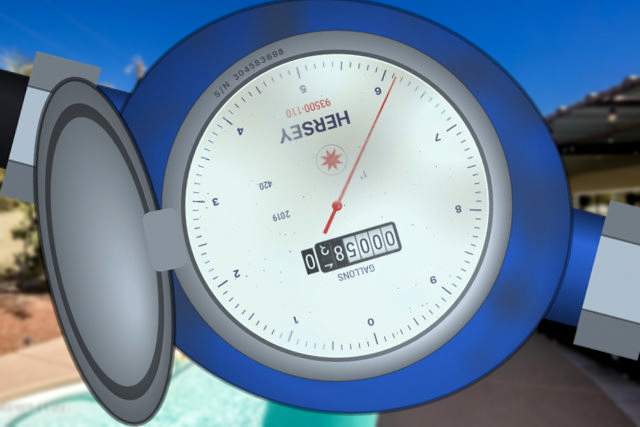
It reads 5826.1
